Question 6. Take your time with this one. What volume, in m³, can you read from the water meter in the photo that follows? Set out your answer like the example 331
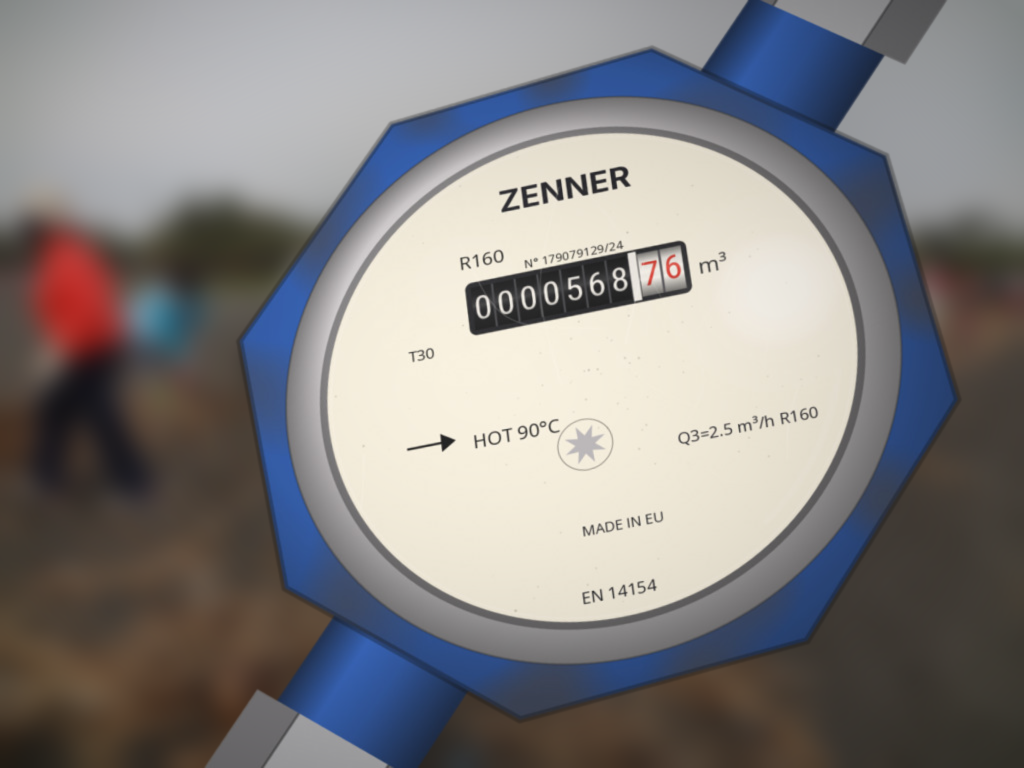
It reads 568.76
